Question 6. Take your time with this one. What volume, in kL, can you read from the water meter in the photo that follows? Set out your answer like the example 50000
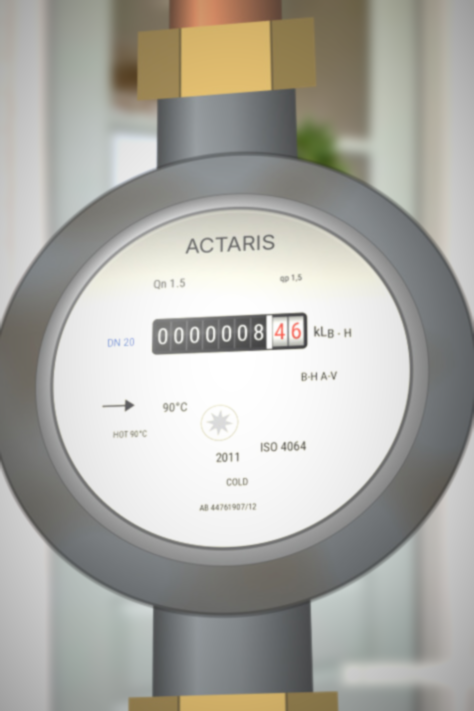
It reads 8.46
